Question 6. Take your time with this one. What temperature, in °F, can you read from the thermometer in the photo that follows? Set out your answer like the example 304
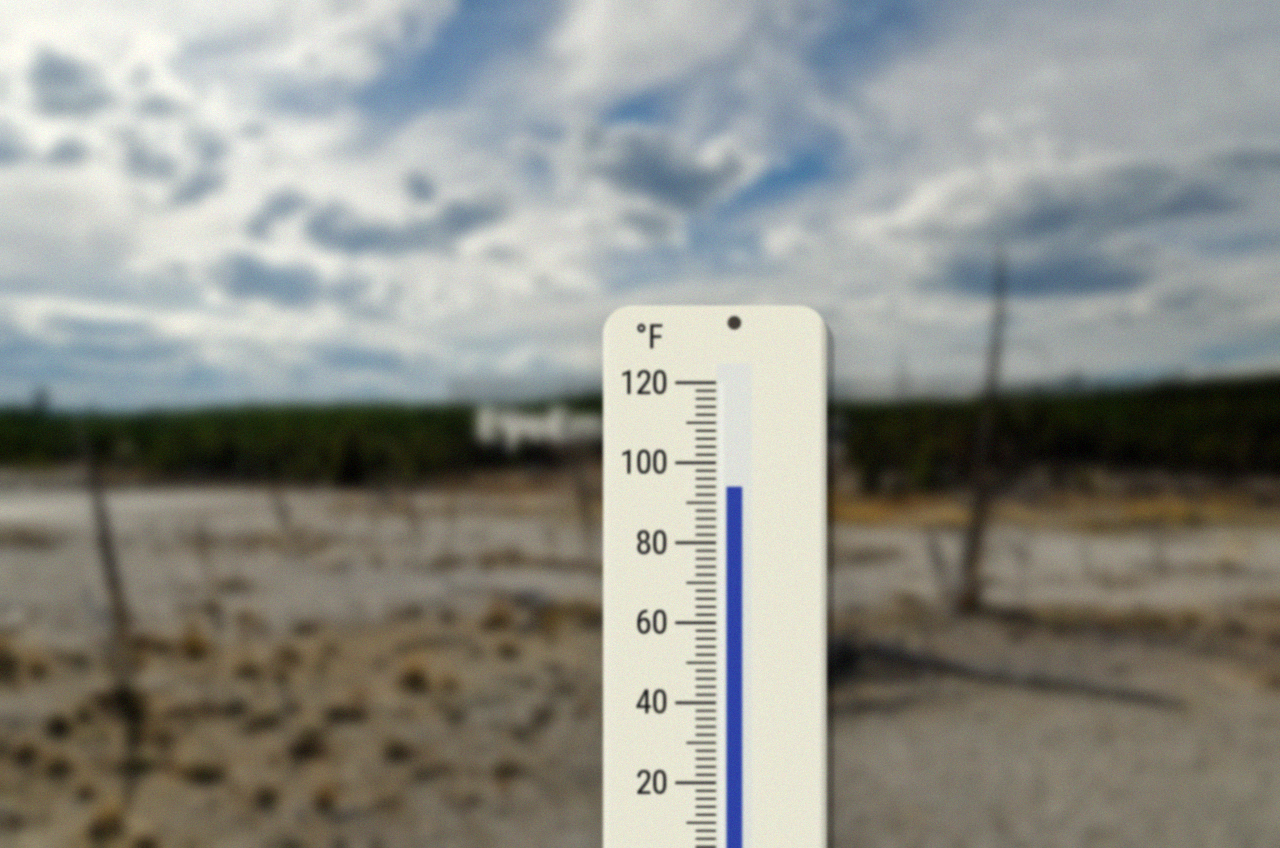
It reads 94
